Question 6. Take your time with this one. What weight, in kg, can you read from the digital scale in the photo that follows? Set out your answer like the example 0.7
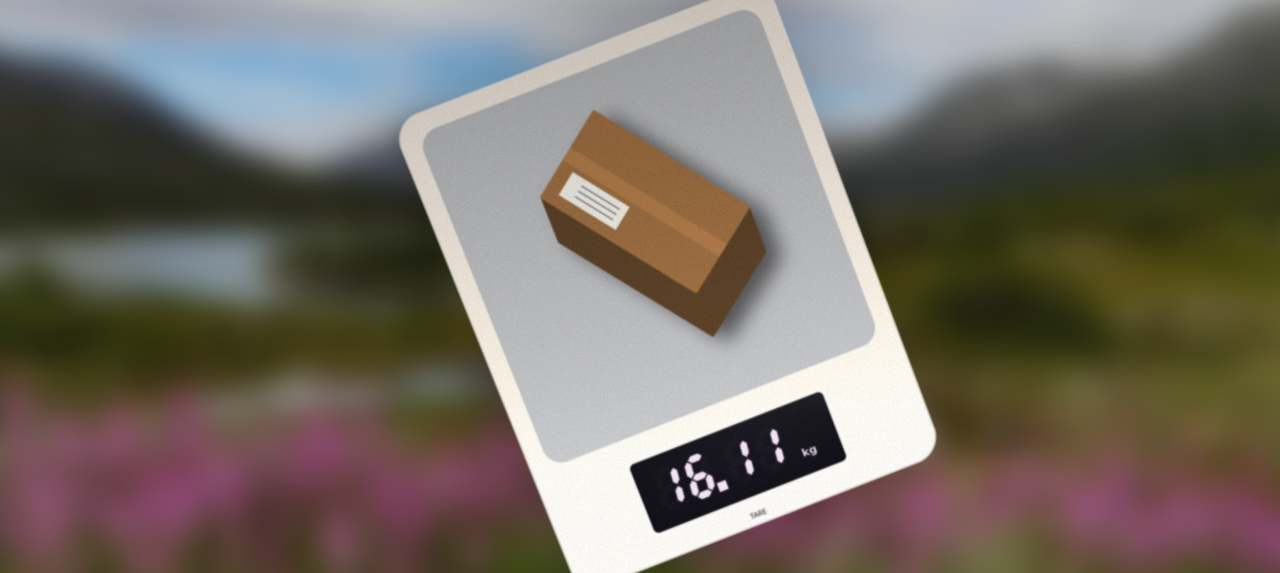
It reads 16.11
